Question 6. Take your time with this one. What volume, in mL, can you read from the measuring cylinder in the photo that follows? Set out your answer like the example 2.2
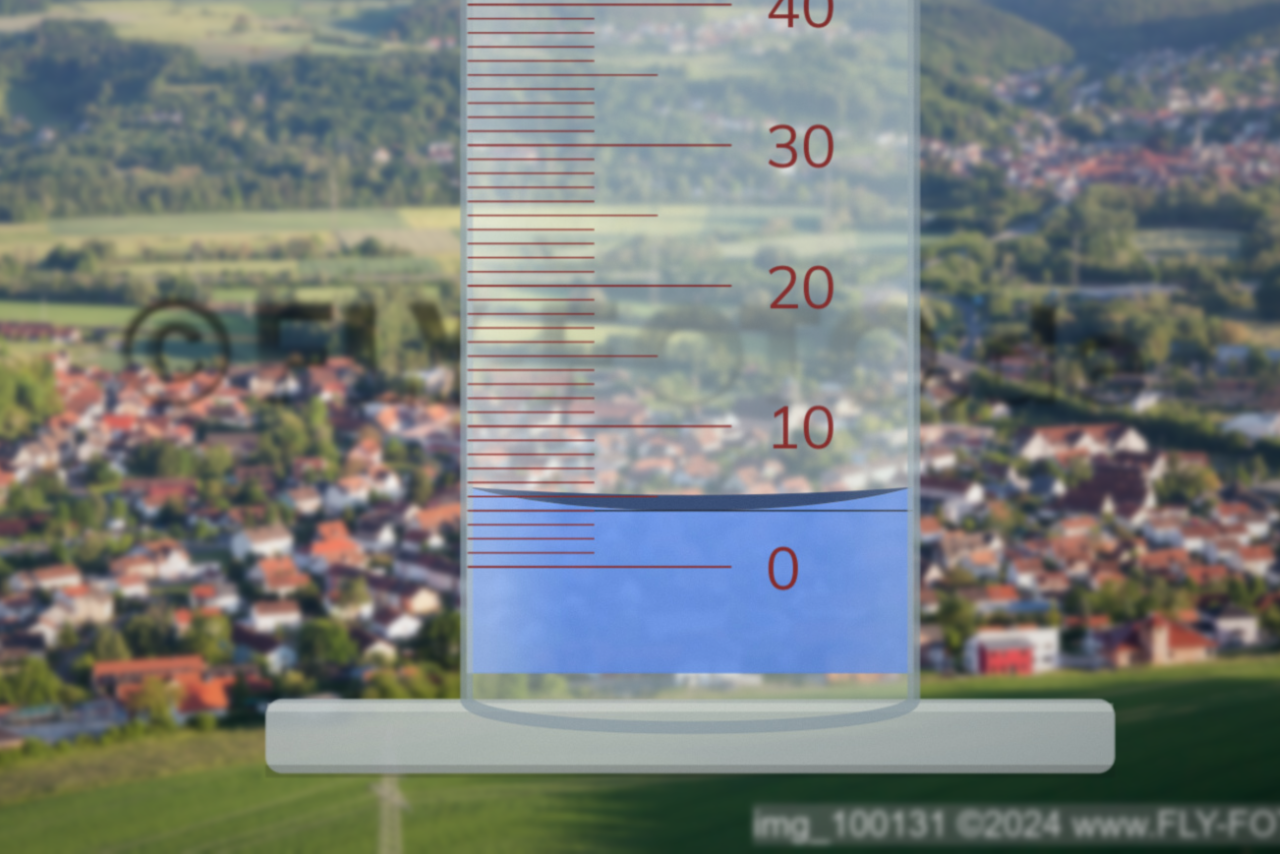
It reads 4
